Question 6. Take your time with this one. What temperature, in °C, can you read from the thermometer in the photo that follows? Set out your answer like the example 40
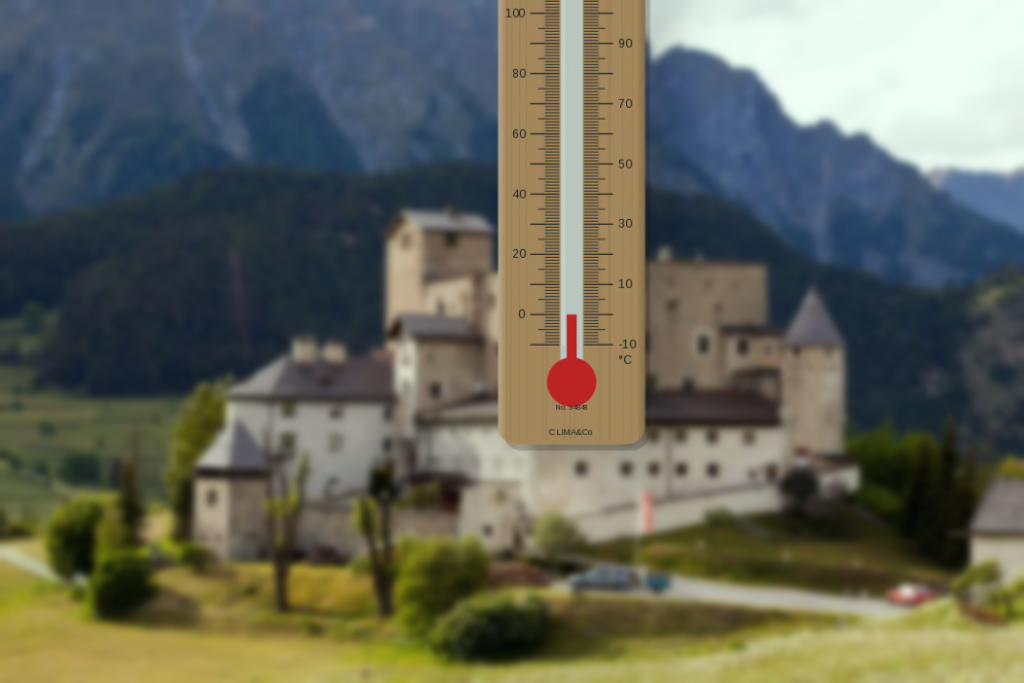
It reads 0
